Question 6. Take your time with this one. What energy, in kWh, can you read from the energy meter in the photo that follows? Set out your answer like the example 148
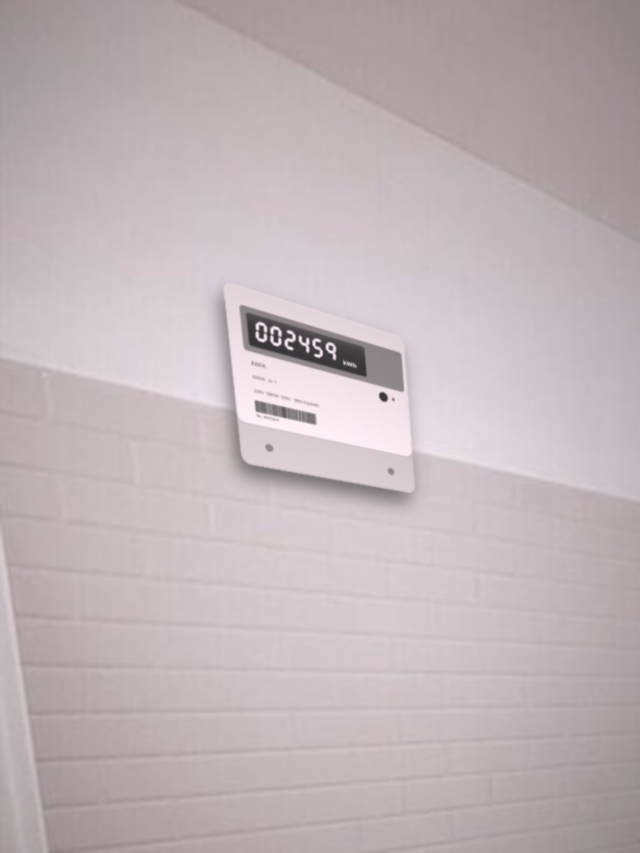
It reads 2459
